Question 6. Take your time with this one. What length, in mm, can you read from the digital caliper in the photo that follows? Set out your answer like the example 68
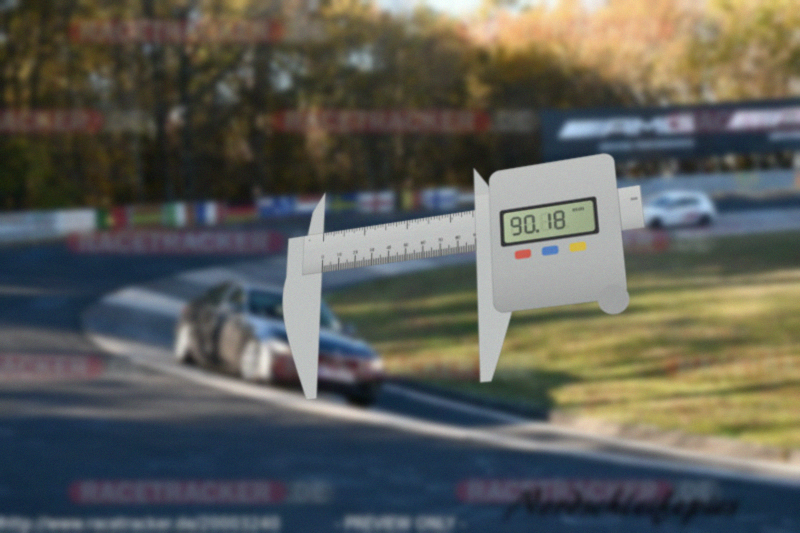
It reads 90.18
